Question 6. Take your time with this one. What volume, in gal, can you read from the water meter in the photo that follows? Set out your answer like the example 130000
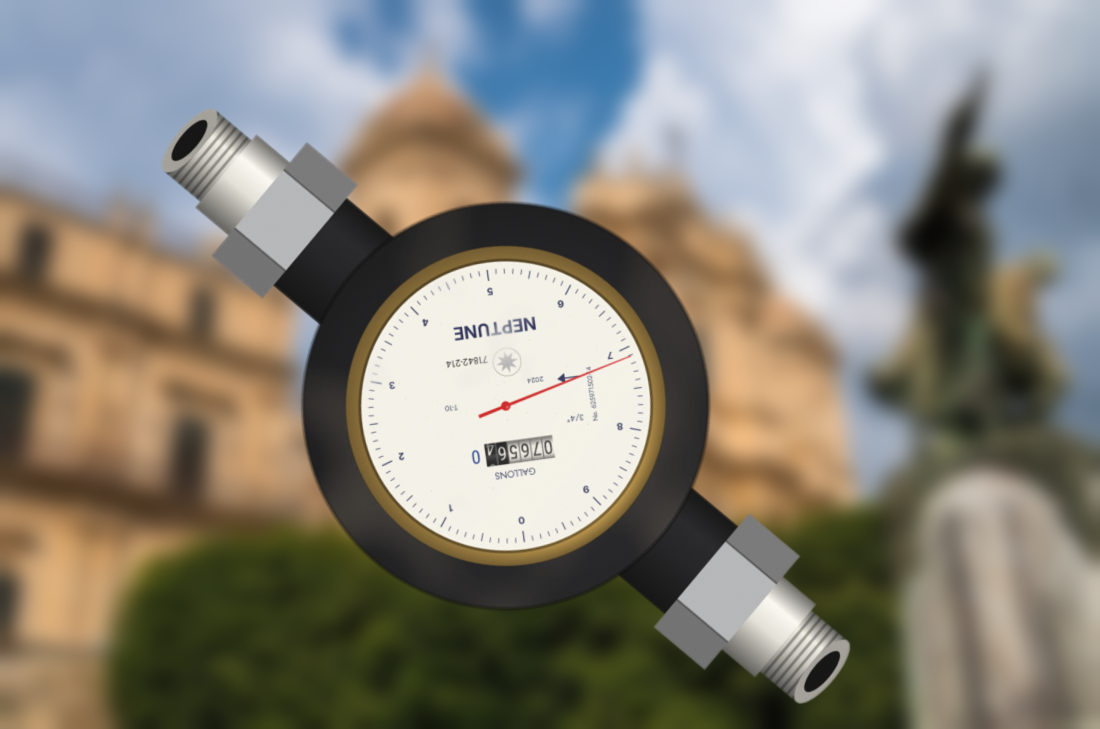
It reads 765637.1
